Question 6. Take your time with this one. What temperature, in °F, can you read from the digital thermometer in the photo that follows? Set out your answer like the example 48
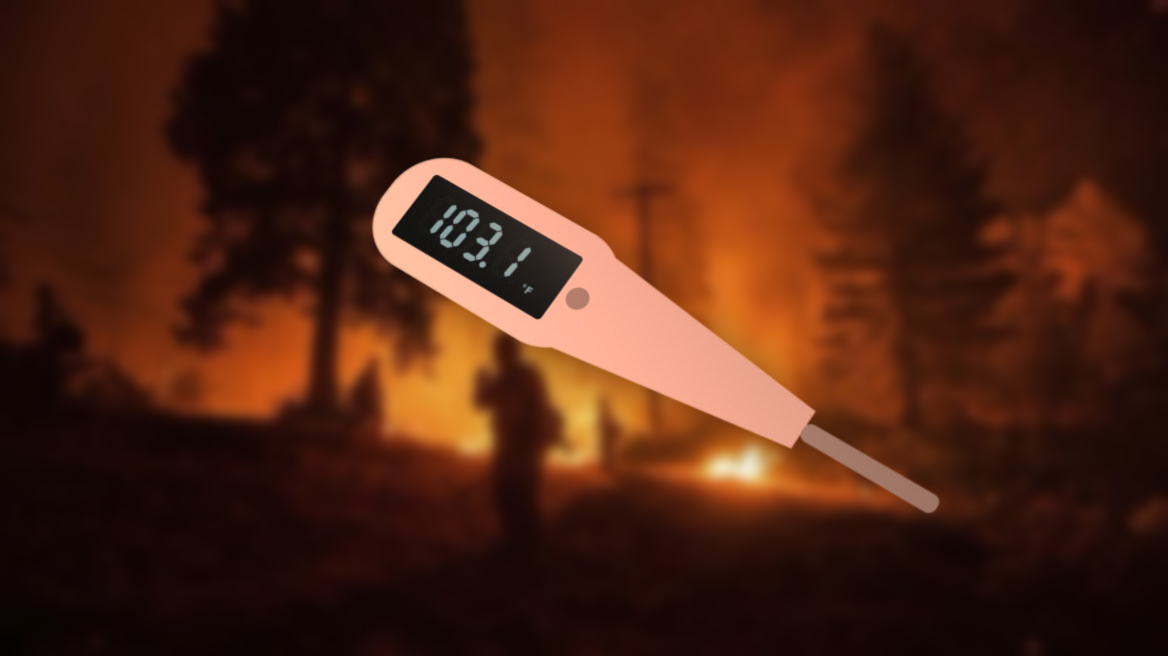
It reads 103.1
